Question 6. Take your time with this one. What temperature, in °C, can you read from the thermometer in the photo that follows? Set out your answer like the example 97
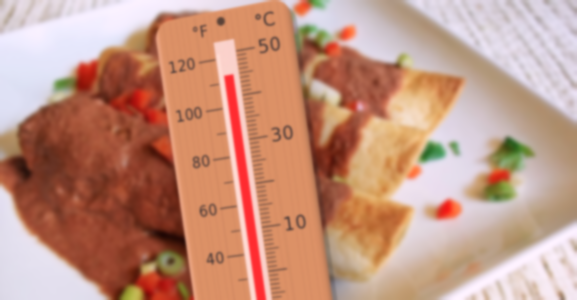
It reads 45
